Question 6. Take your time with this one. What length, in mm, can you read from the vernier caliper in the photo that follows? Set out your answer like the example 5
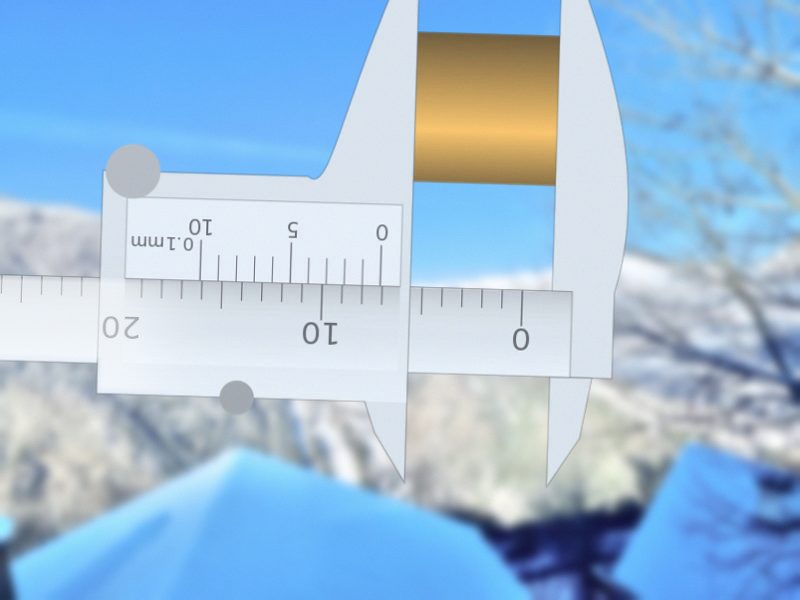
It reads 7.1
